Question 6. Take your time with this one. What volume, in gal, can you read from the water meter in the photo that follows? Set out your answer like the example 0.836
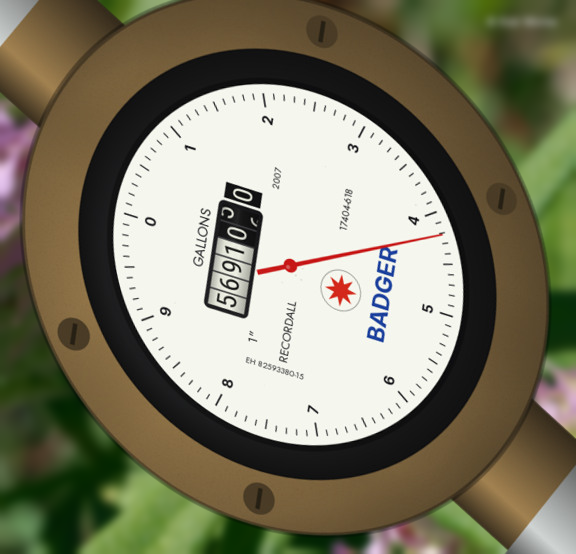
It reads 5691054.2
